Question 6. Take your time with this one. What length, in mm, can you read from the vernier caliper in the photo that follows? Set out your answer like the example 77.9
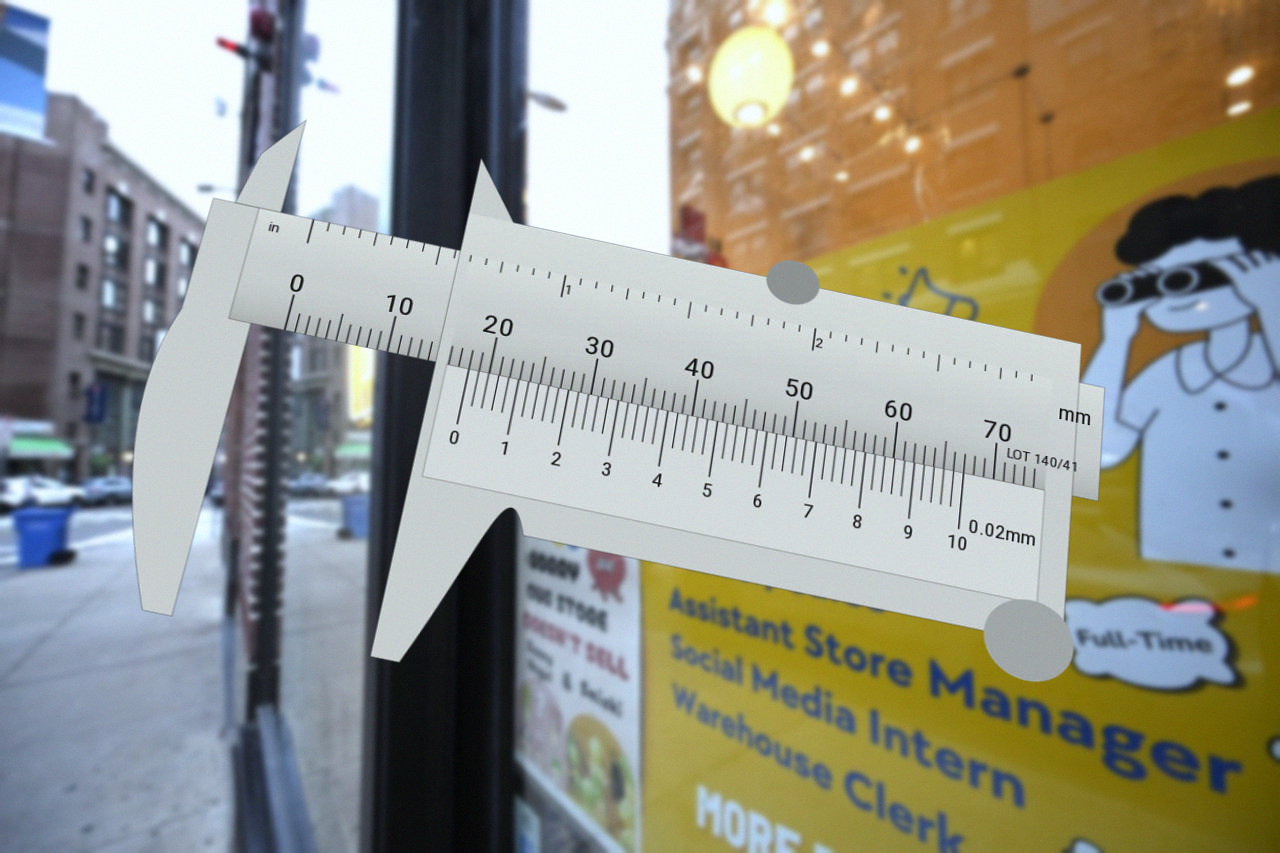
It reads 18.0
